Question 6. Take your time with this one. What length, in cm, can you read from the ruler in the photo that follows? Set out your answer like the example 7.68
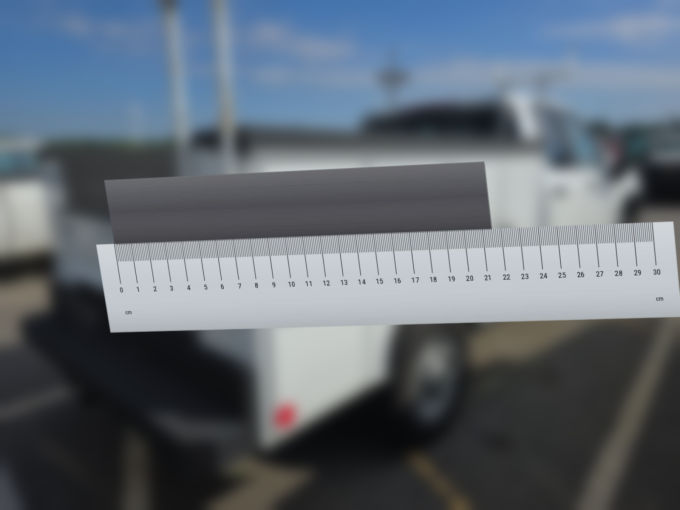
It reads 21.5
